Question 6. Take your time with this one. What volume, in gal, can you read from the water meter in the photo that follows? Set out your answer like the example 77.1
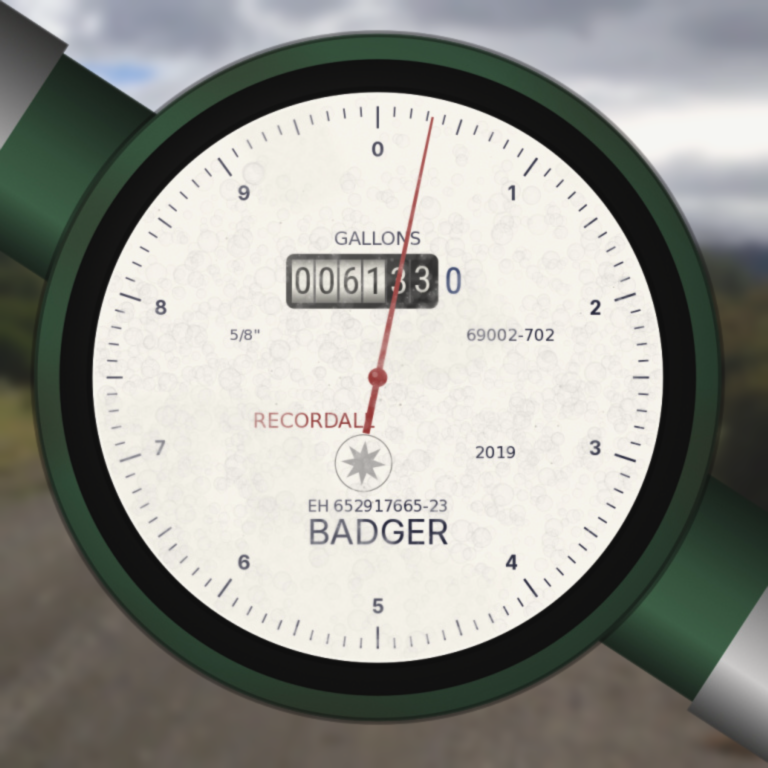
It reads 61330.3
